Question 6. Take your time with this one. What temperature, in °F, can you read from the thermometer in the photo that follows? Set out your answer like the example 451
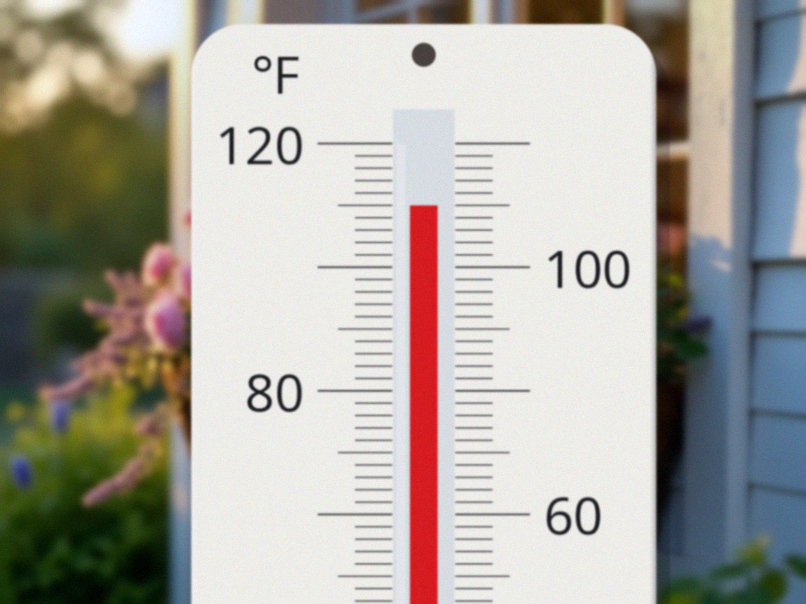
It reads 110
